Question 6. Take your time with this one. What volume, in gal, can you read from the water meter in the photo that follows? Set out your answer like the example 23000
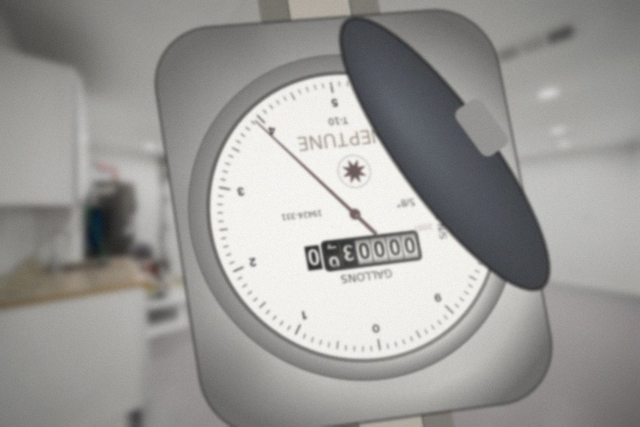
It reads 363.9
